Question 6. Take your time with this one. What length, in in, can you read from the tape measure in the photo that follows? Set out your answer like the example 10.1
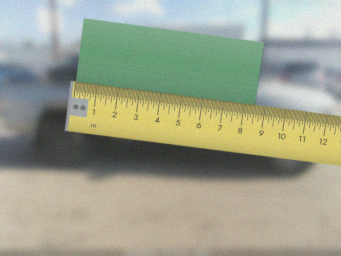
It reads 8.5
